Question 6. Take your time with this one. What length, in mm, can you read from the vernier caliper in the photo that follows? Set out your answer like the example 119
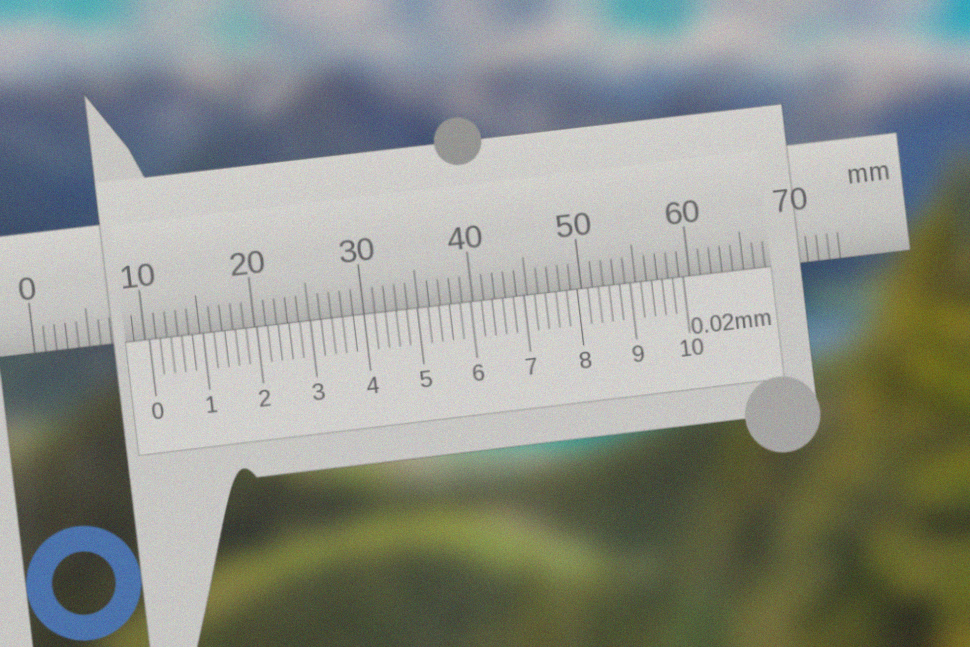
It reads 10.4
